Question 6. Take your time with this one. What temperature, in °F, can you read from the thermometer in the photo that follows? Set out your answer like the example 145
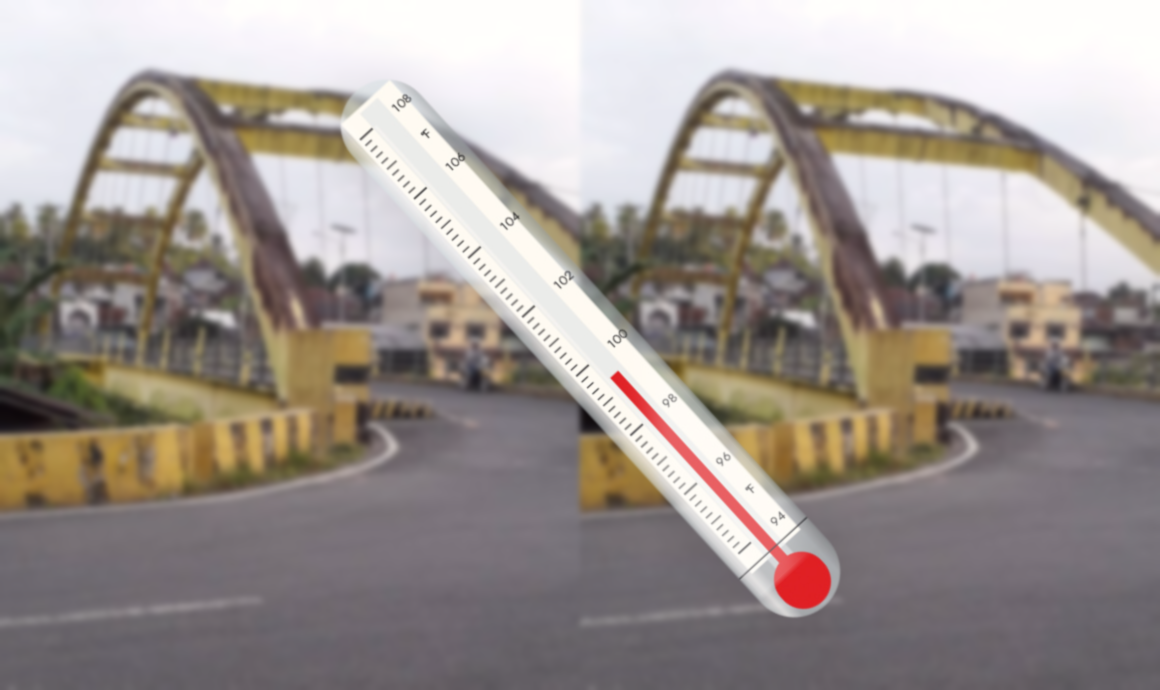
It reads 99.4
